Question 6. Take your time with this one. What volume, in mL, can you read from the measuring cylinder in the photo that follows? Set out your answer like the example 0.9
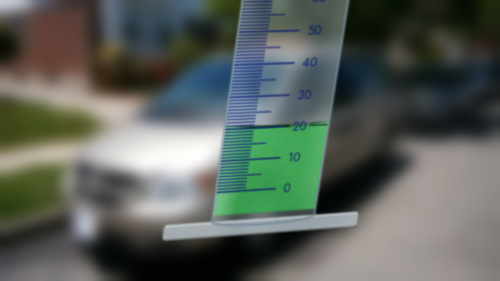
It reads 20
